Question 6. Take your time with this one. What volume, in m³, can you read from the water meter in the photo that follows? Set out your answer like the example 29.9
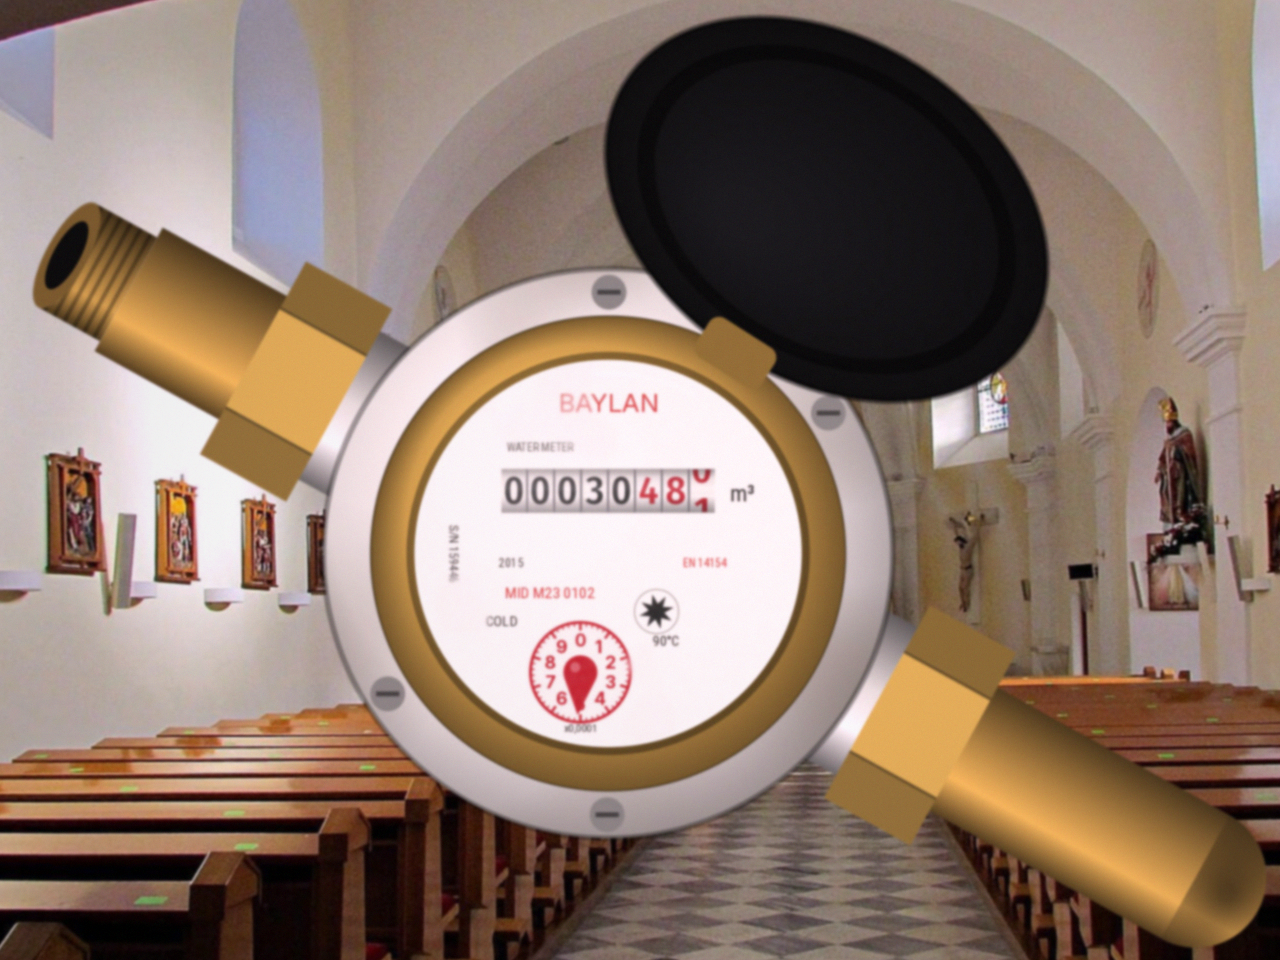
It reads 30.4805
